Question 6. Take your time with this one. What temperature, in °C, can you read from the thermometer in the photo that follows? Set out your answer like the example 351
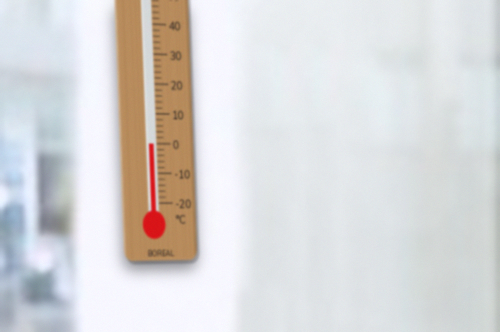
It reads 0
